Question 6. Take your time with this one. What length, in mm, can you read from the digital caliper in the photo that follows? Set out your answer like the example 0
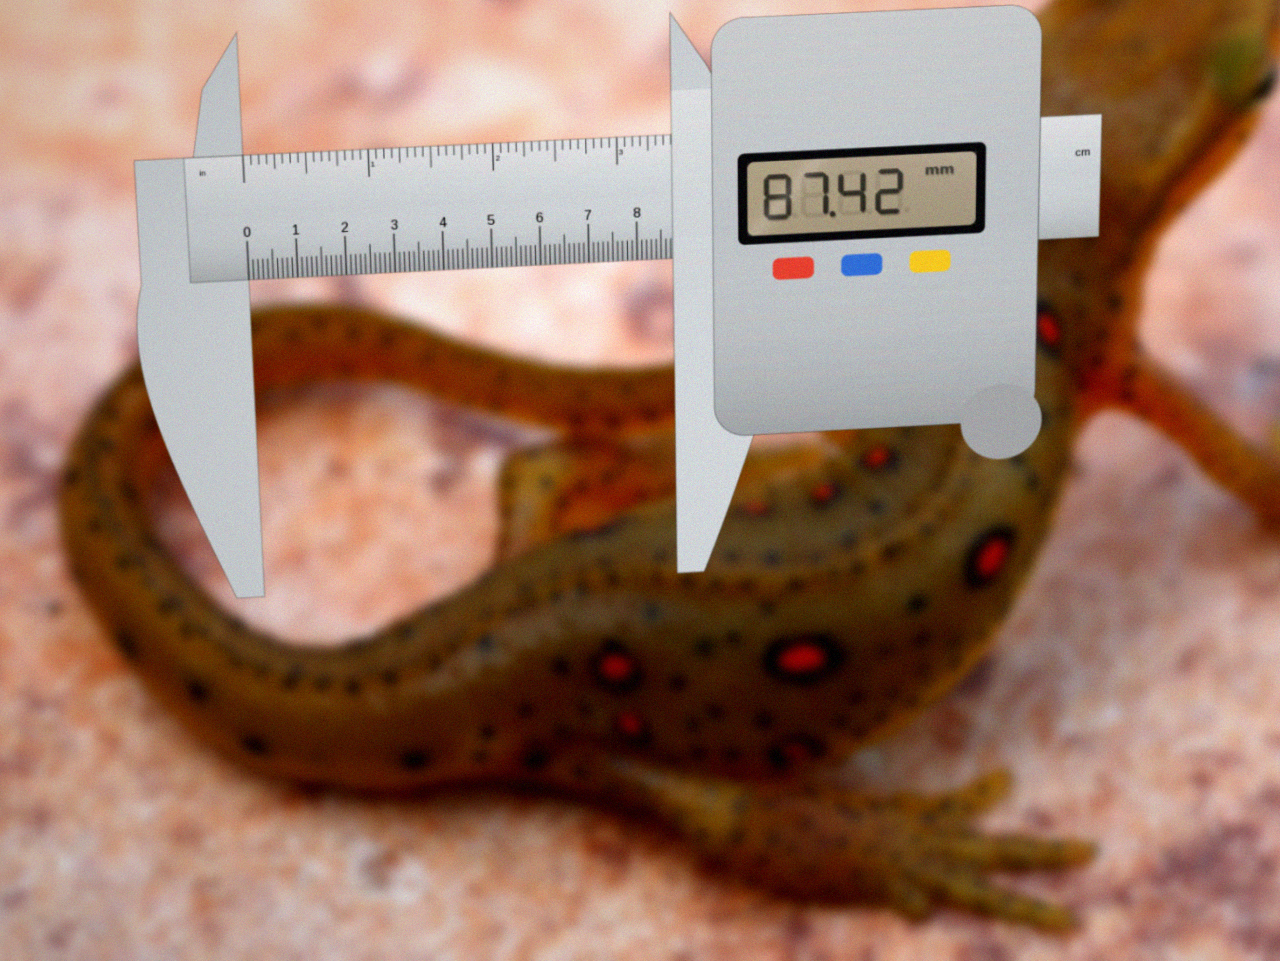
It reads 87.42
